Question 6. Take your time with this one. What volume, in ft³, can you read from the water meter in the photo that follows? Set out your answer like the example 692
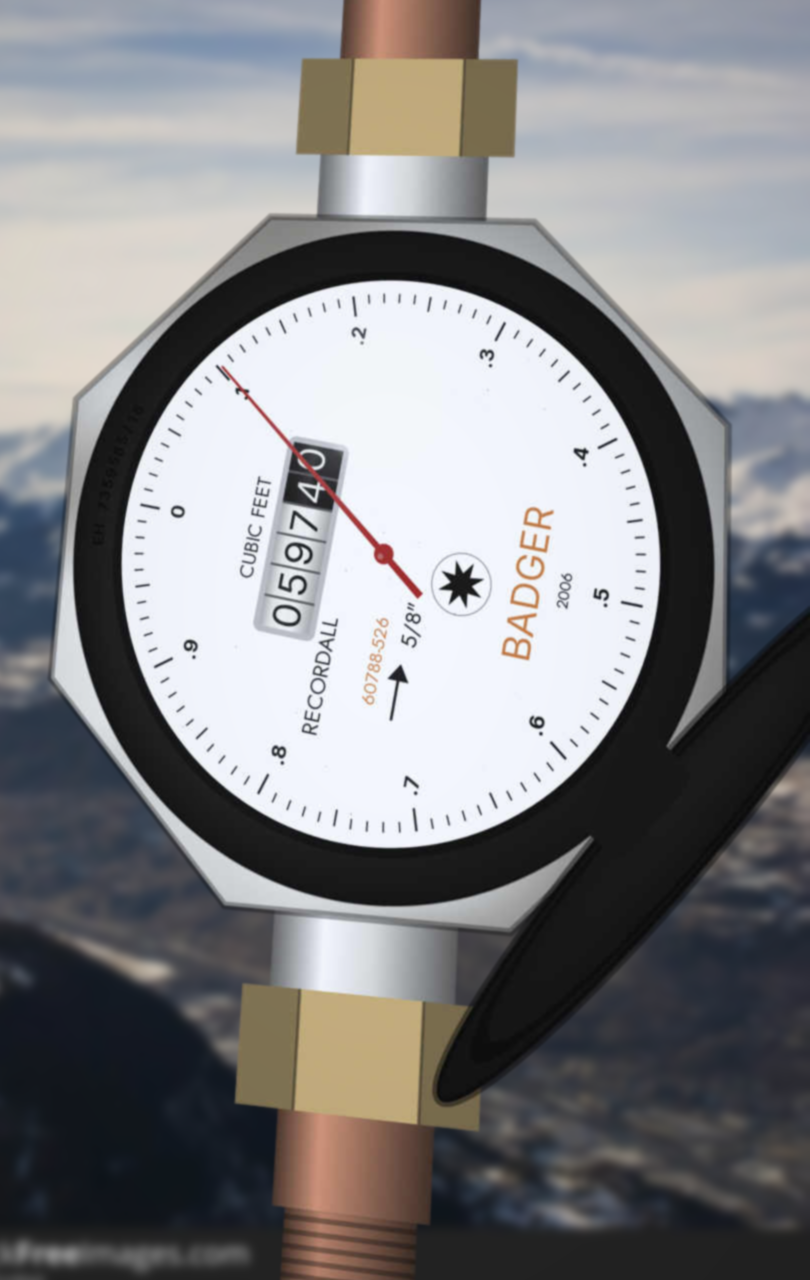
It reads 59740.10
